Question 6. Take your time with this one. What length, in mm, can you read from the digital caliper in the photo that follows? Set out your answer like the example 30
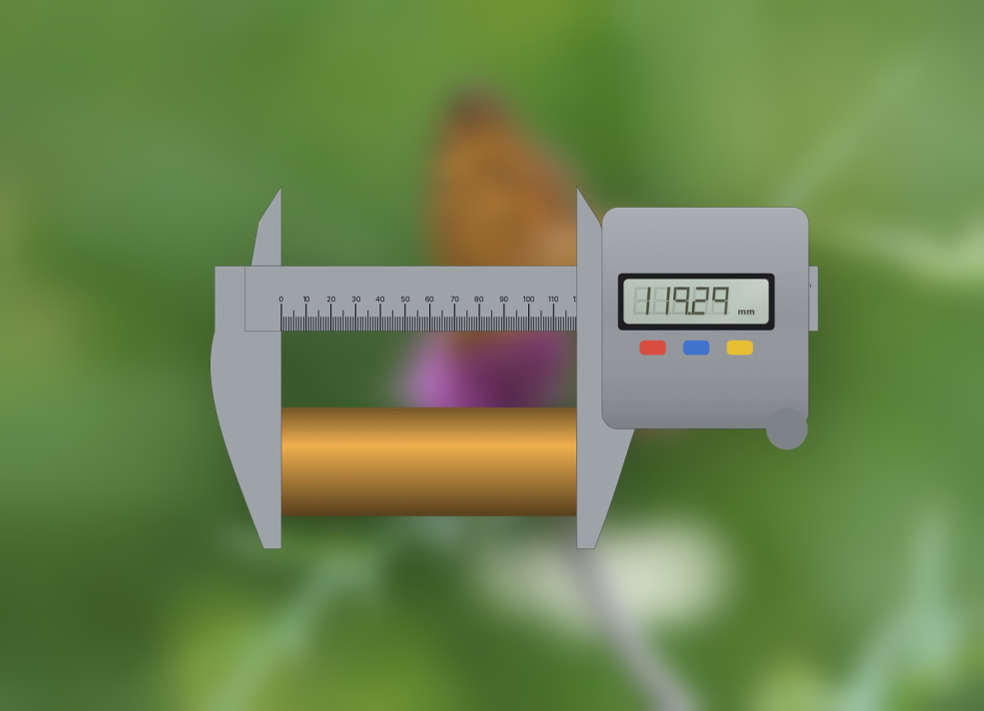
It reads 119.29
